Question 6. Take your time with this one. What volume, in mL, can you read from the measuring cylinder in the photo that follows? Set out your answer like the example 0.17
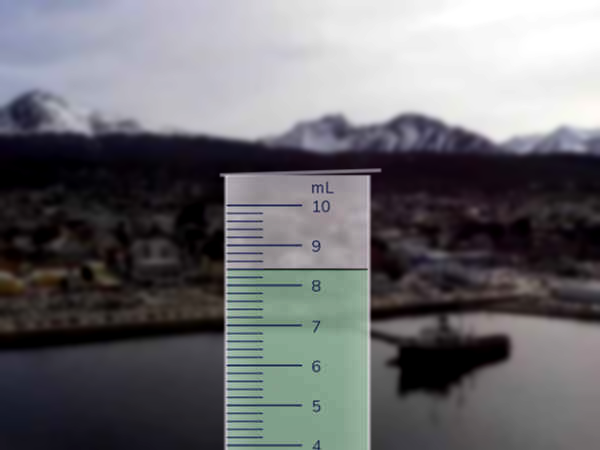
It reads 8.4
